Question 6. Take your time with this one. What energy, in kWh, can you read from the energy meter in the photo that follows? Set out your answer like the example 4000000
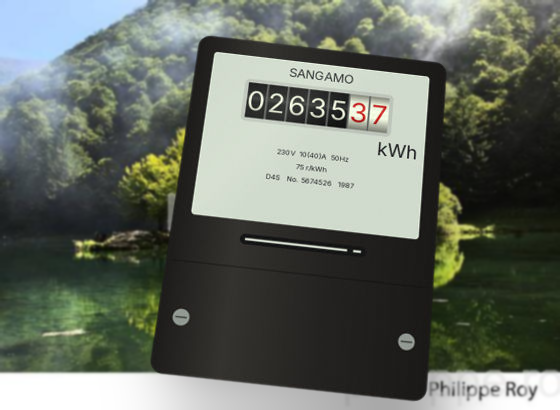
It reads 2635.37
